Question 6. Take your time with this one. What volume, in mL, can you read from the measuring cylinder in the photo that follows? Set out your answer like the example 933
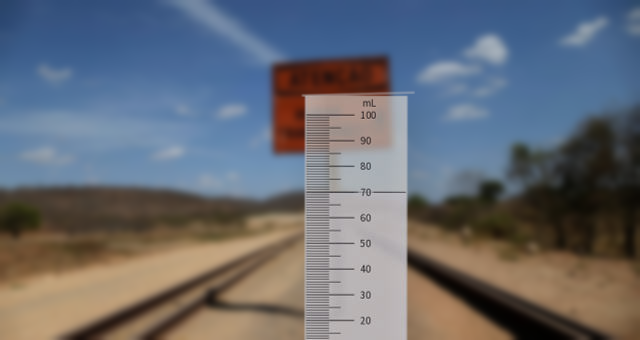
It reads 70
